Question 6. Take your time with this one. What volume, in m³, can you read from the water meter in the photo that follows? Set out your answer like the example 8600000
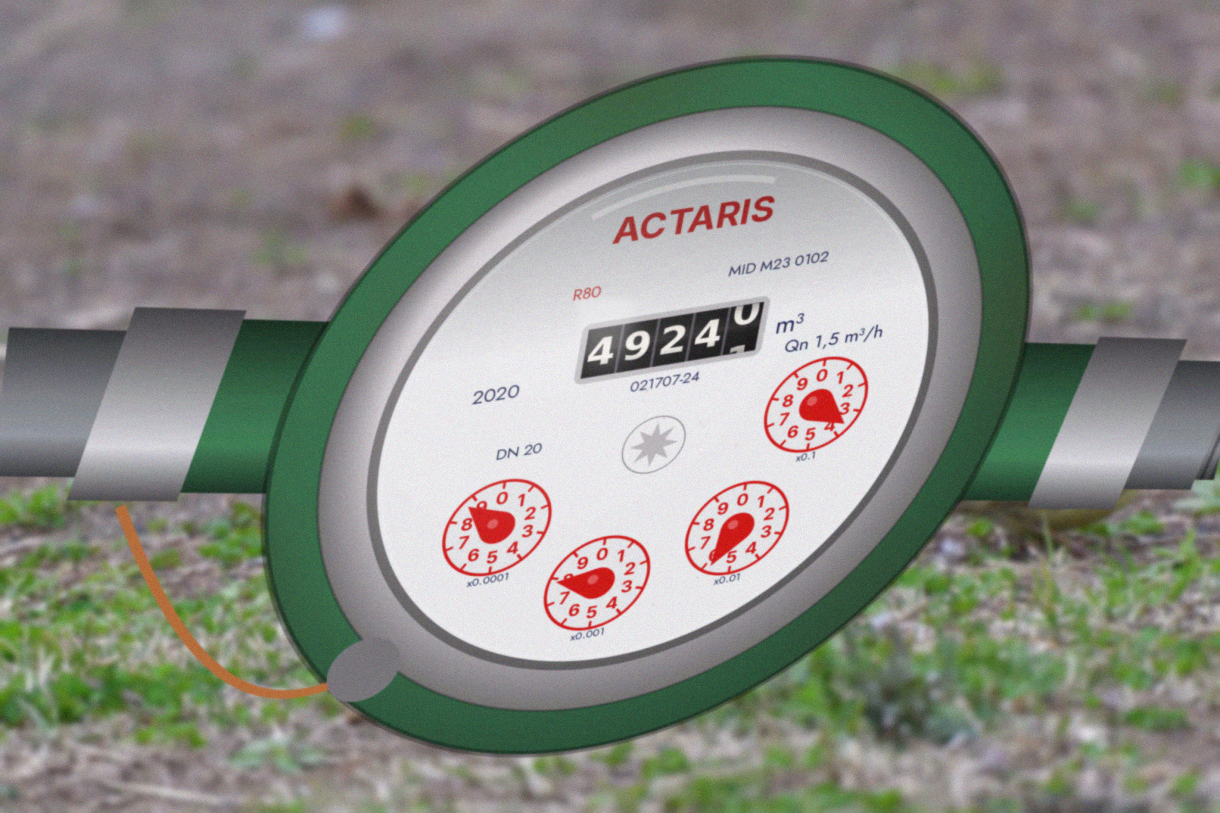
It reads 49240.3578
